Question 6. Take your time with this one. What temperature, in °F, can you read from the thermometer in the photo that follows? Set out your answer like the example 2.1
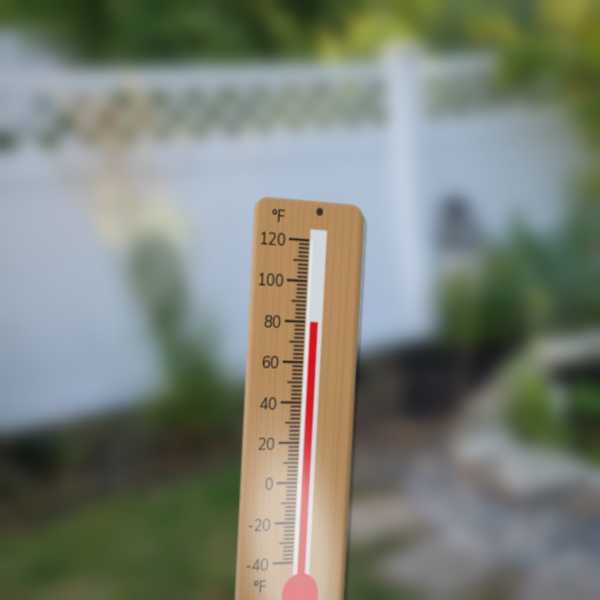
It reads 80
